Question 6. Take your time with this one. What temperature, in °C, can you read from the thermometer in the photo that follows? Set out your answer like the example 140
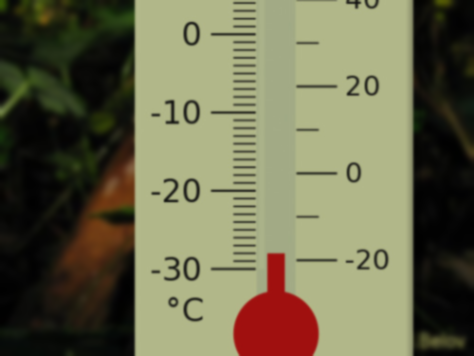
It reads -28
